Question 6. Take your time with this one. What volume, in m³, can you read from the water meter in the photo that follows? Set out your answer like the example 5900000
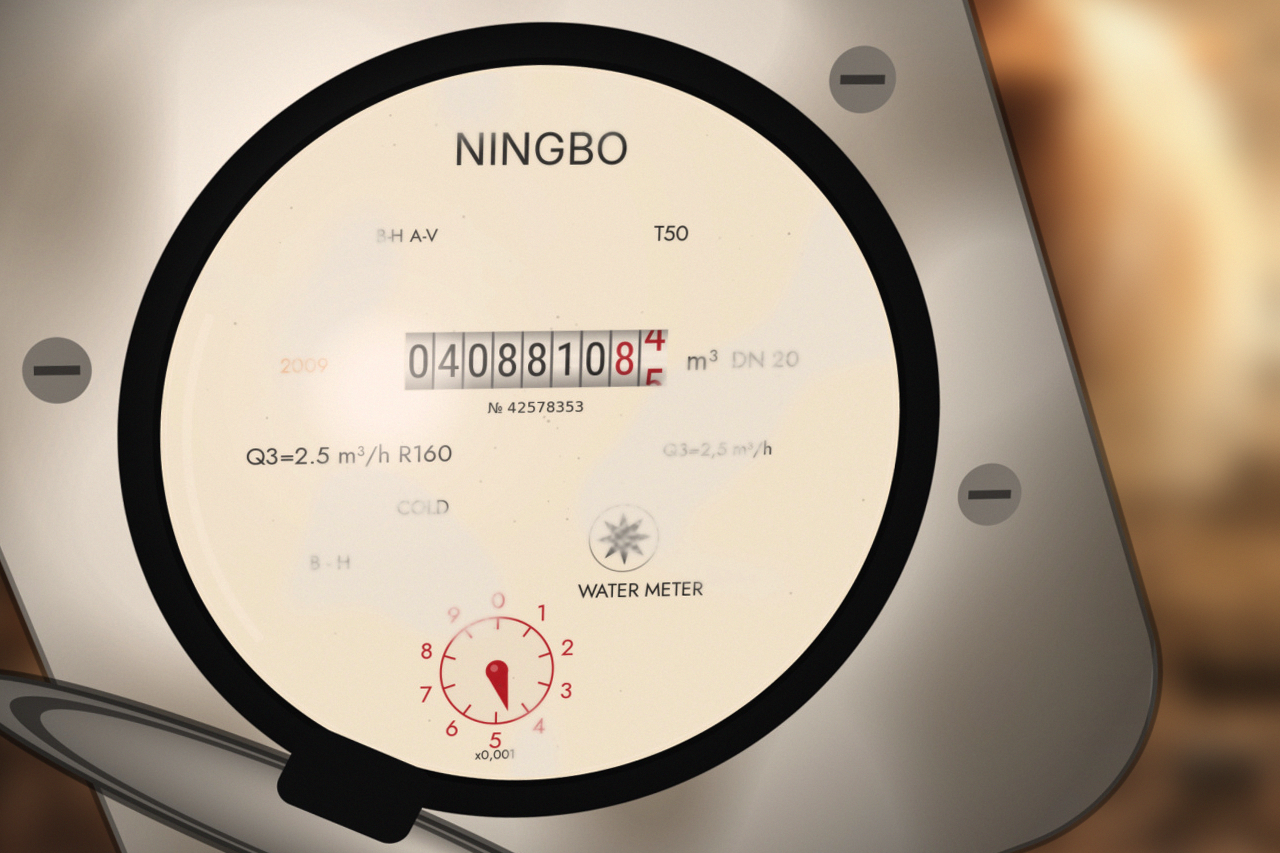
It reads 408810.844
